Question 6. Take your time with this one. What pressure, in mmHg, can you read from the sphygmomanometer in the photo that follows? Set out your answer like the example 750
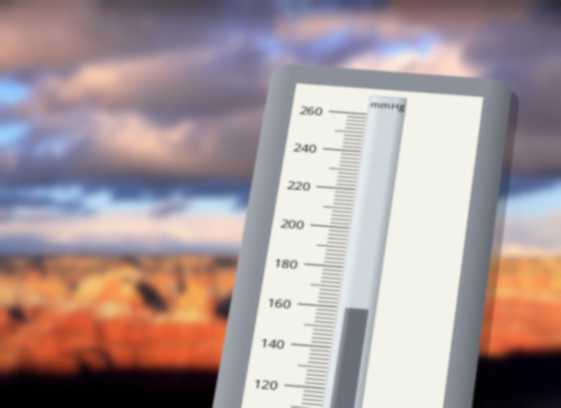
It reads 160
